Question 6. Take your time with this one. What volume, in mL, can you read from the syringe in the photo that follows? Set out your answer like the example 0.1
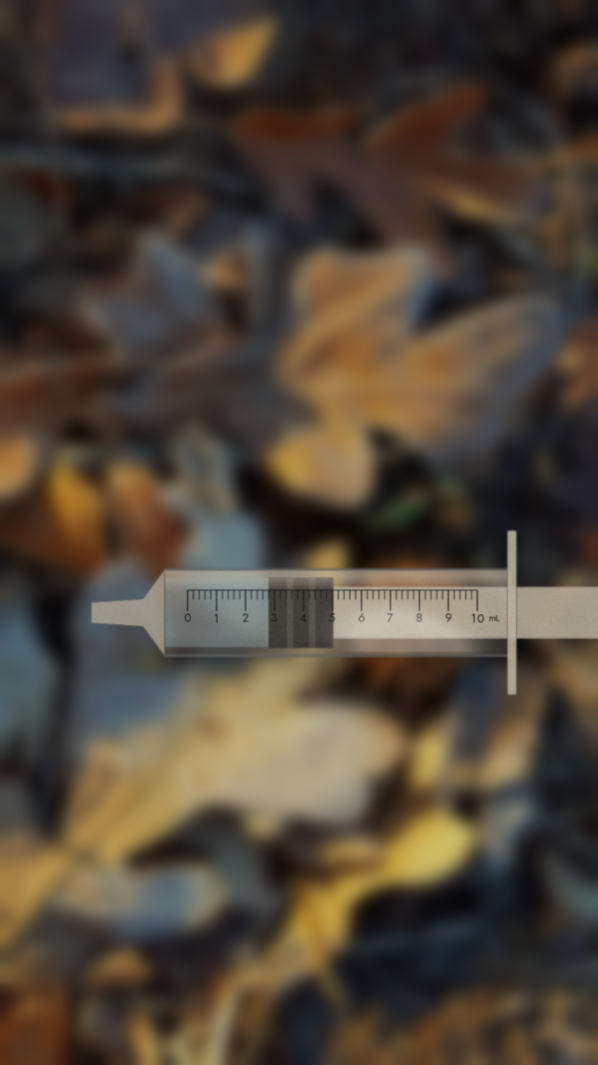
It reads 2.8
